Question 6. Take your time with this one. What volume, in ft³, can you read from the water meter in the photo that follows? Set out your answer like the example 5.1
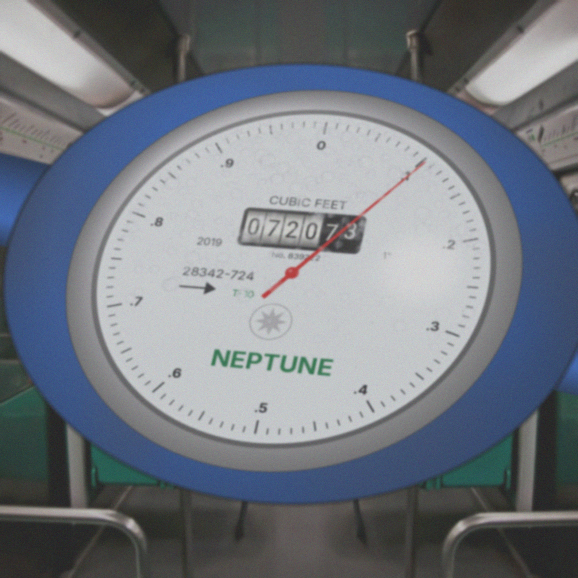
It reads 72073.10
